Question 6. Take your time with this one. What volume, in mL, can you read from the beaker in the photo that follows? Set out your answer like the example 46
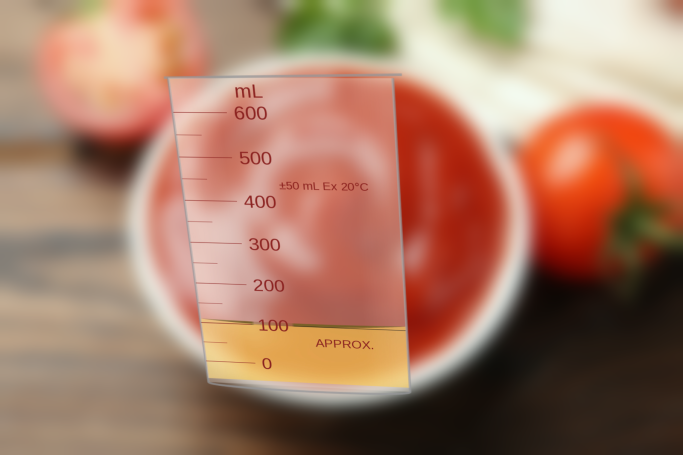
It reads 100
